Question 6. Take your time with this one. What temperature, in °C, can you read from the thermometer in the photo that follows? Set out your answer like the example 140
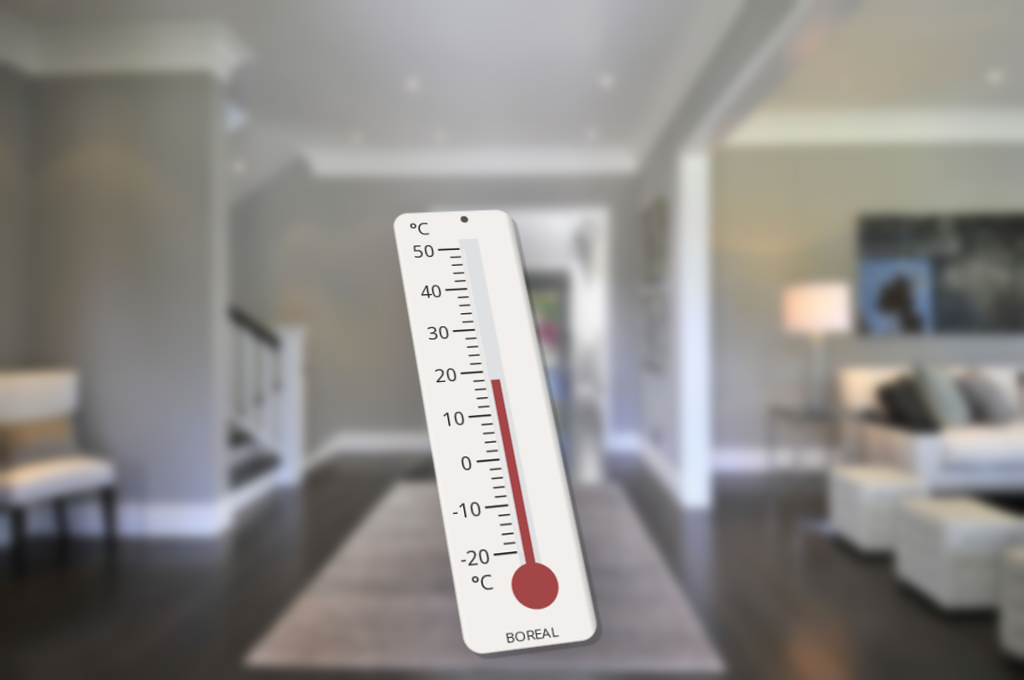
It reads 18
